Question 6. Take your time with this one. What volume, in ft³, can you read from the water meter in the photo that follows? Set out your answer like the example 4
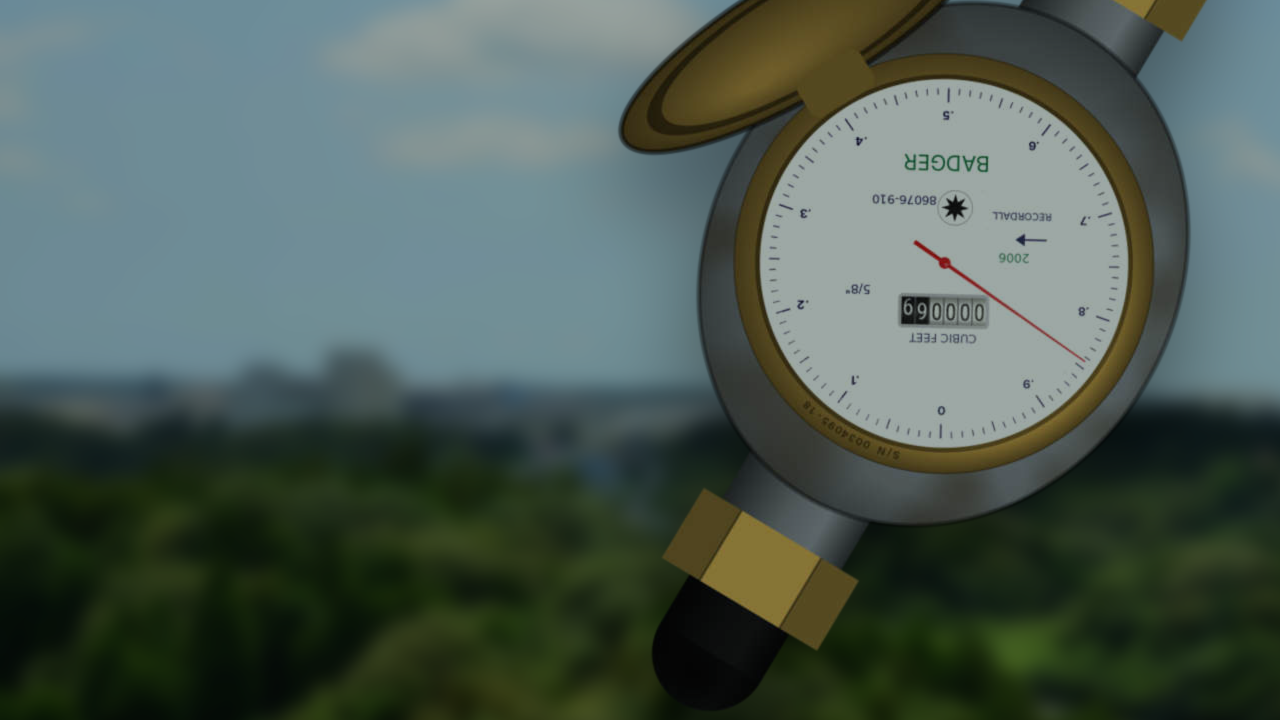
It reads 68.84
